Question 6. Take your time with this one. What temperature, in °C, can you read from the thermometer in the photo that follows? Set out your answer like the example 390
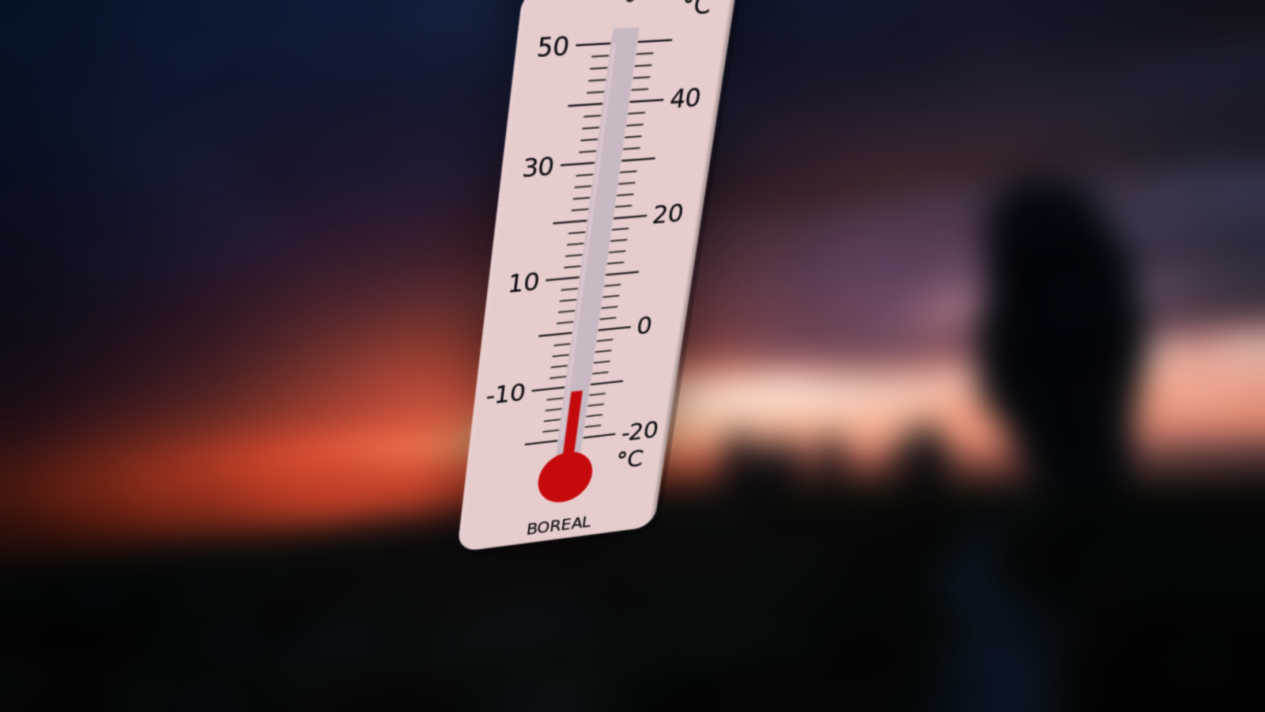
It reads -11
